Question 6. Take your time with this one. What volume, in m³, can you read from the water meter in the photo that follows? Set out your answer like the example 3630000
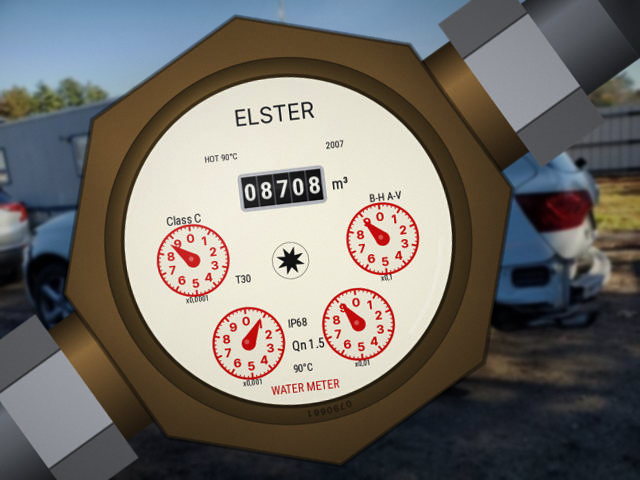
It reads 8708.8908
